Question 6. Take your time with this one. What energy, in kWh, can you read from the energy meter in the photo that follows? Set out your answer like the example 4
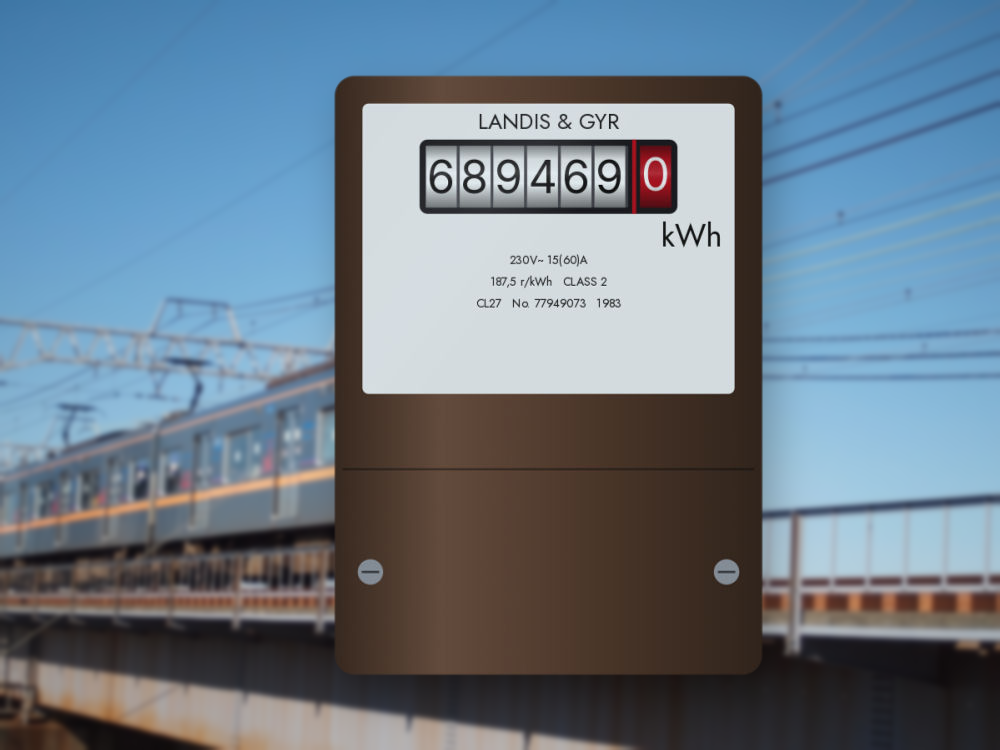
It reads 689469.0
